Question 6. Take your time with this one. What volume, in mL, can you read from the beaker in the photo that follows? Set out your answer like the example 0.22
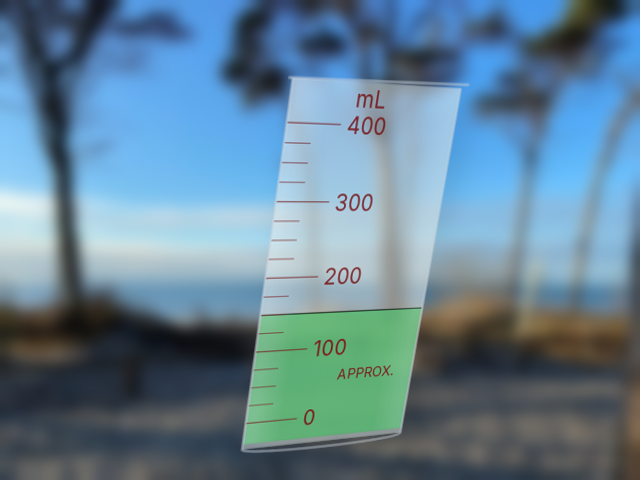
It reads 150
